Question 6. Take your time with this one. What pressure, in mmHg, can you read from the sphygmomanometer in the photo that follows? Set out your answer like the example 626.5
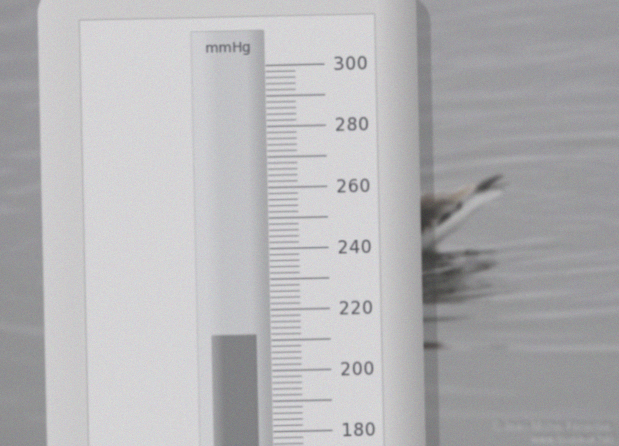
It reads 212
